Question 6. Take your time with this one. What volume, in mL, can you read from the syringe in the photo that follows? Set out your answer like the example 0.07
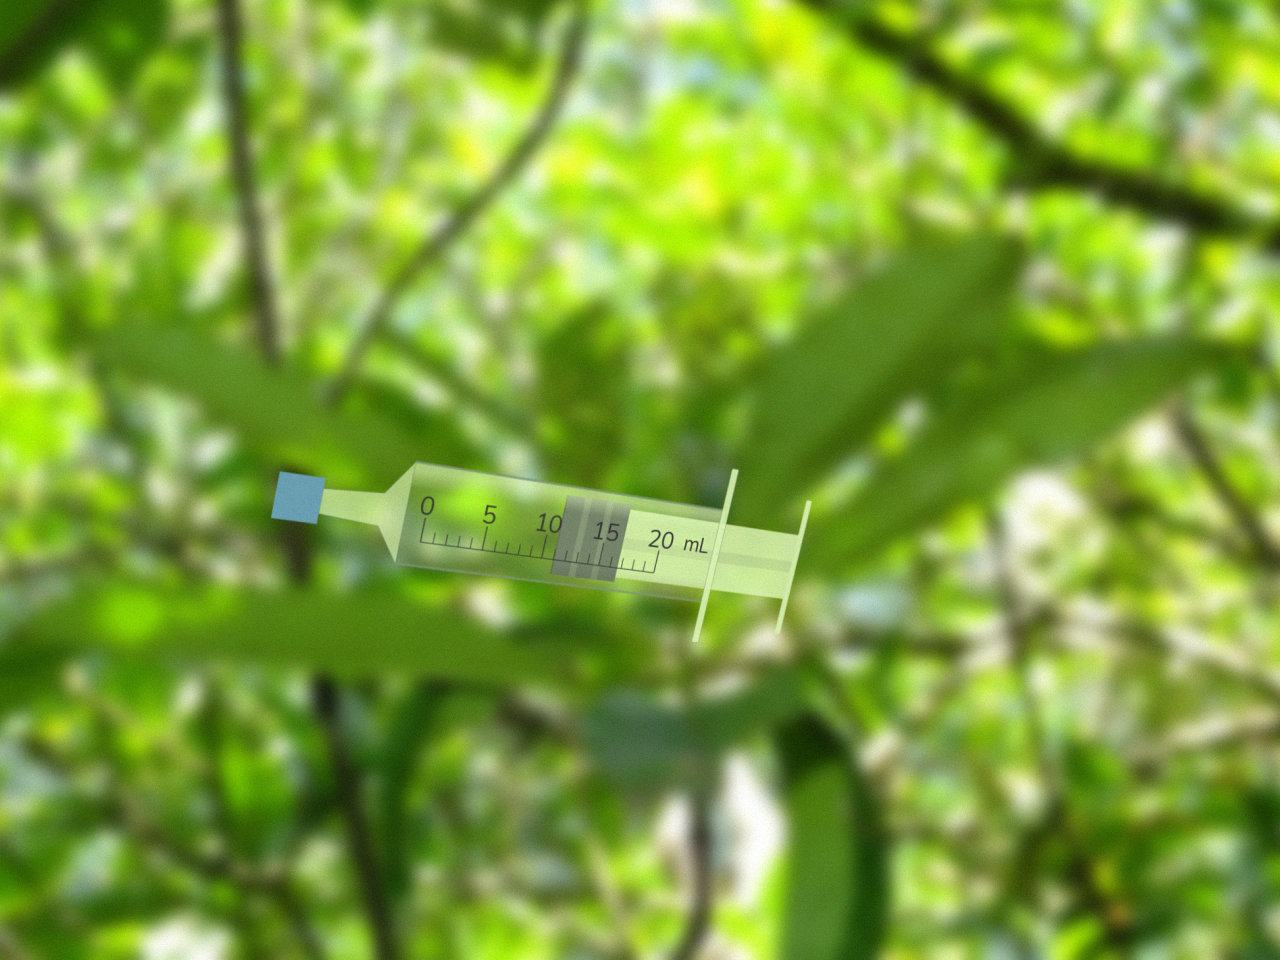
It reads 11
